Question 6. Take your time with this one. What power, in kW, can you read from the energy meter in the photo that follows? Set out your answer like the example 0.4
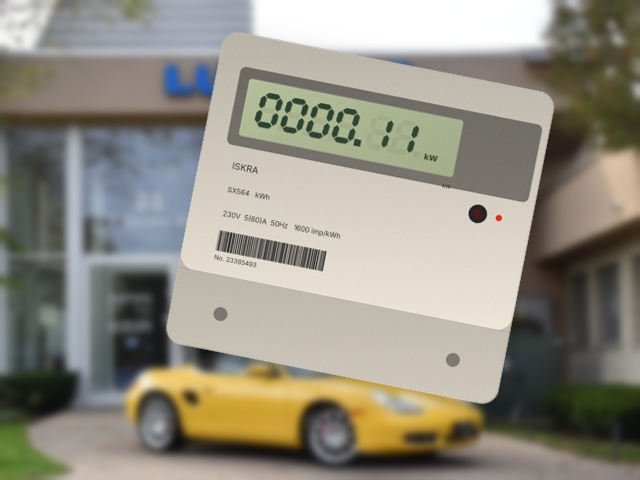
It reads 0.11
